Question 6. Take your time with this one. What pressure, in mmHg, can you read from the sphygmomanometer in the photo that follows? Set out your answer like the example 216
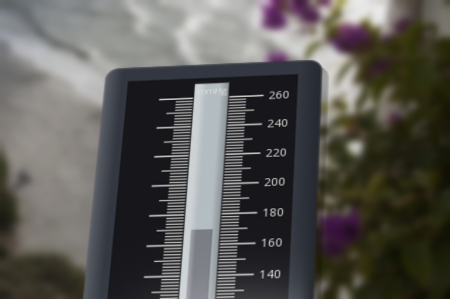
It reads 170
